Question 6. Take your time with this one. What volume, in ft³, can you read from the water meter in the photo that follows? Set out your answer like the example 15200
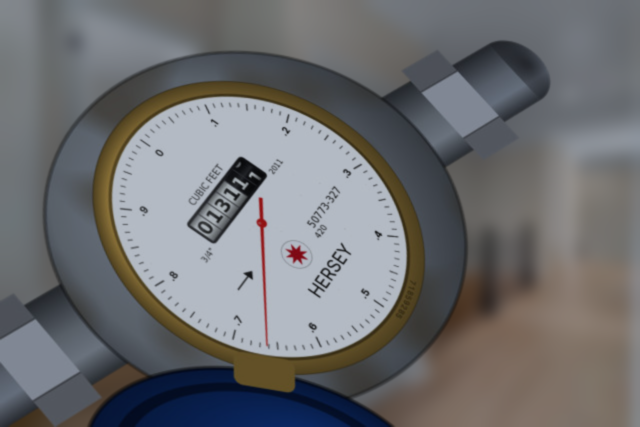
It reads 13110.66
